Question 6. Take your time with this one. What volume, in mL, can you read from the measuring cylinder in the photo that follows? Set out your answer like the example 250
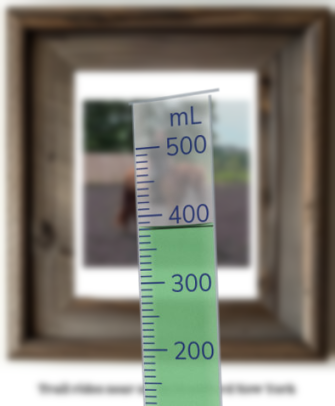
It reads 380
